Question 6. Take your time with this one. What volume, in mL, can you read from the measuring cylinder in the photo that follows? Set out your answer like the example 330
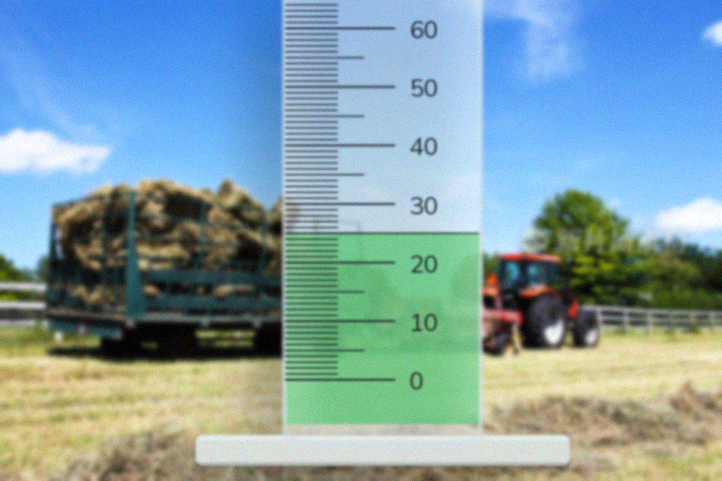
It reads 25
